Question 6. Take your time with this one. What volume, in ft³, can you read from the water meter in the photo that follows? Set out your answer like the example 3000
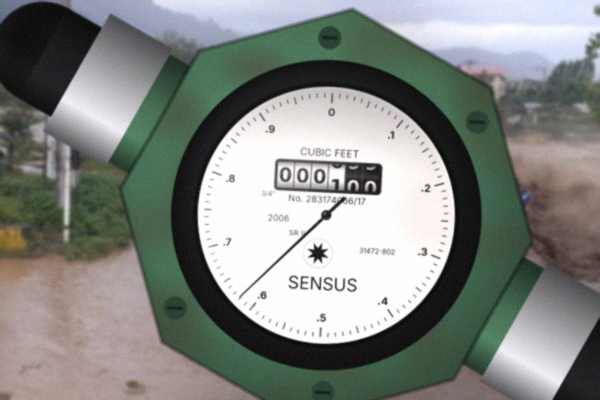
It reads 99.62
